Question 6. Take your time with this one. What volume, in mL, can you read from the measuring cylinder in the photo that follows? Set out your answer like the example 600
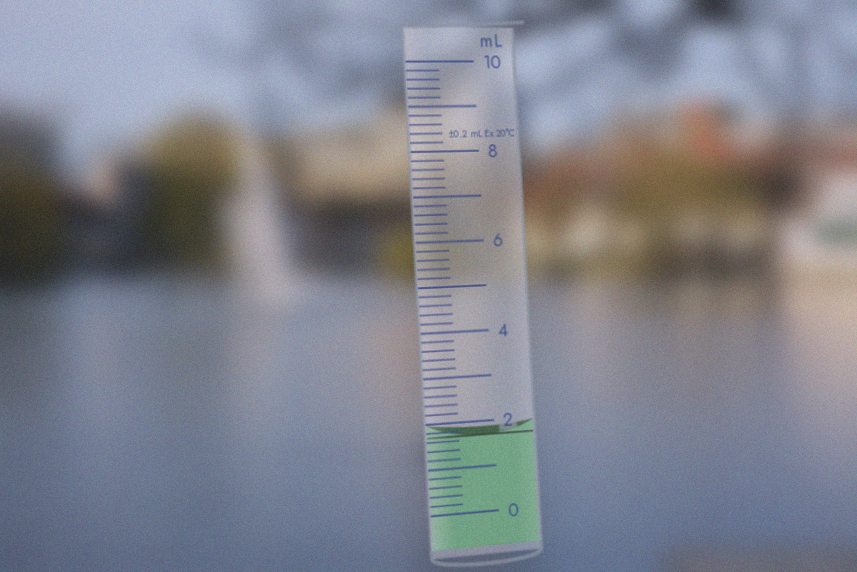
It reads 1.7
